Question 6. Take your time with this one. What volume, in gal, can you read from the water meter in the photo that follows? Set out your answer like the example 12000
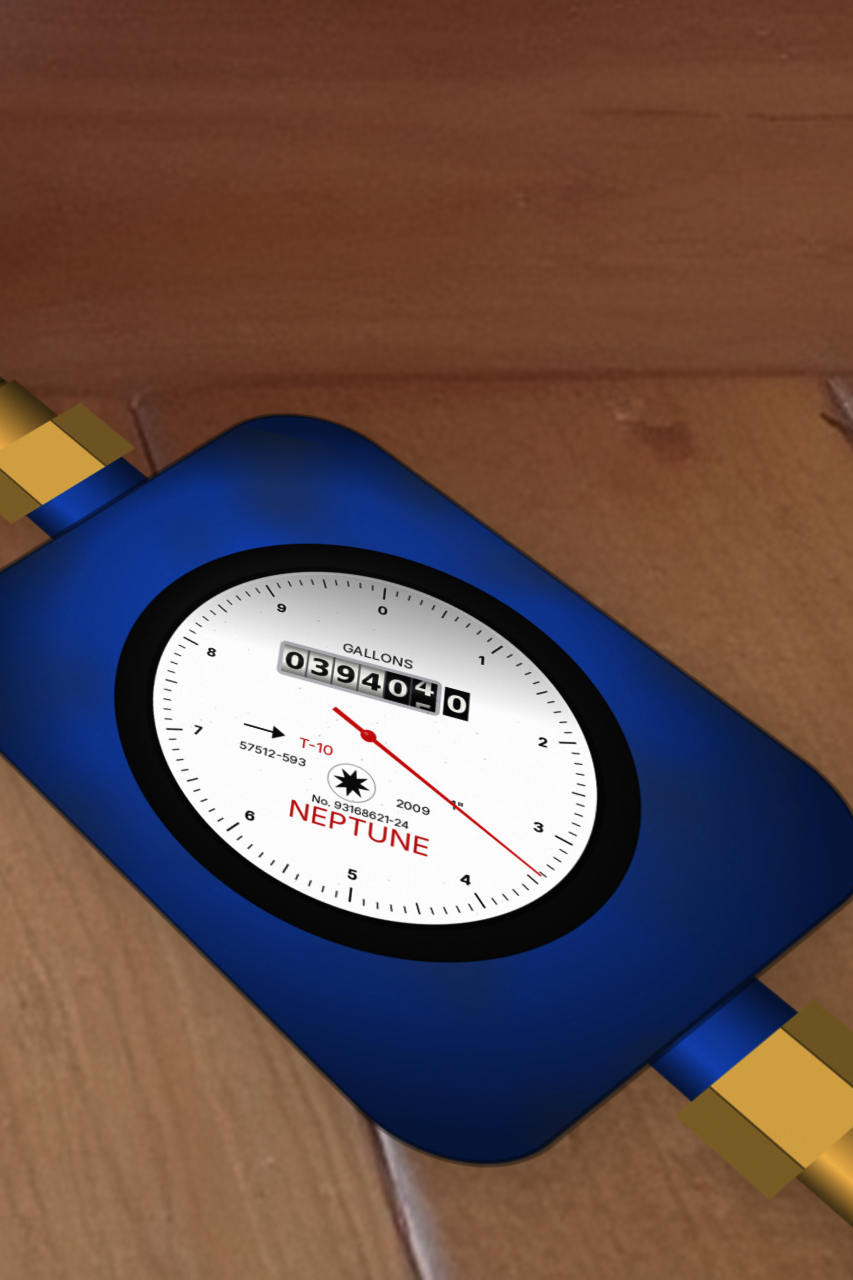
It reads 394043.4
